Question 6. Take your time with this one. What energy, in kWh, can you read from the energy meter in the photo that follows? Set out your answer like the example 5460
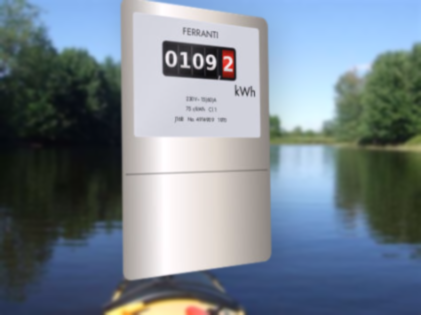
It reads 109.2
